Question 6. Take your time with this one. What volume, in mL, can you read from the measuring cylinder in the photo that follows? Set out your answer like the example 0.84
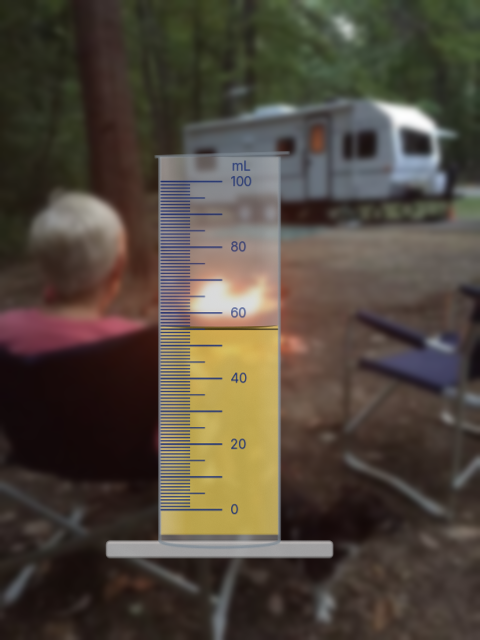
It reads 55
